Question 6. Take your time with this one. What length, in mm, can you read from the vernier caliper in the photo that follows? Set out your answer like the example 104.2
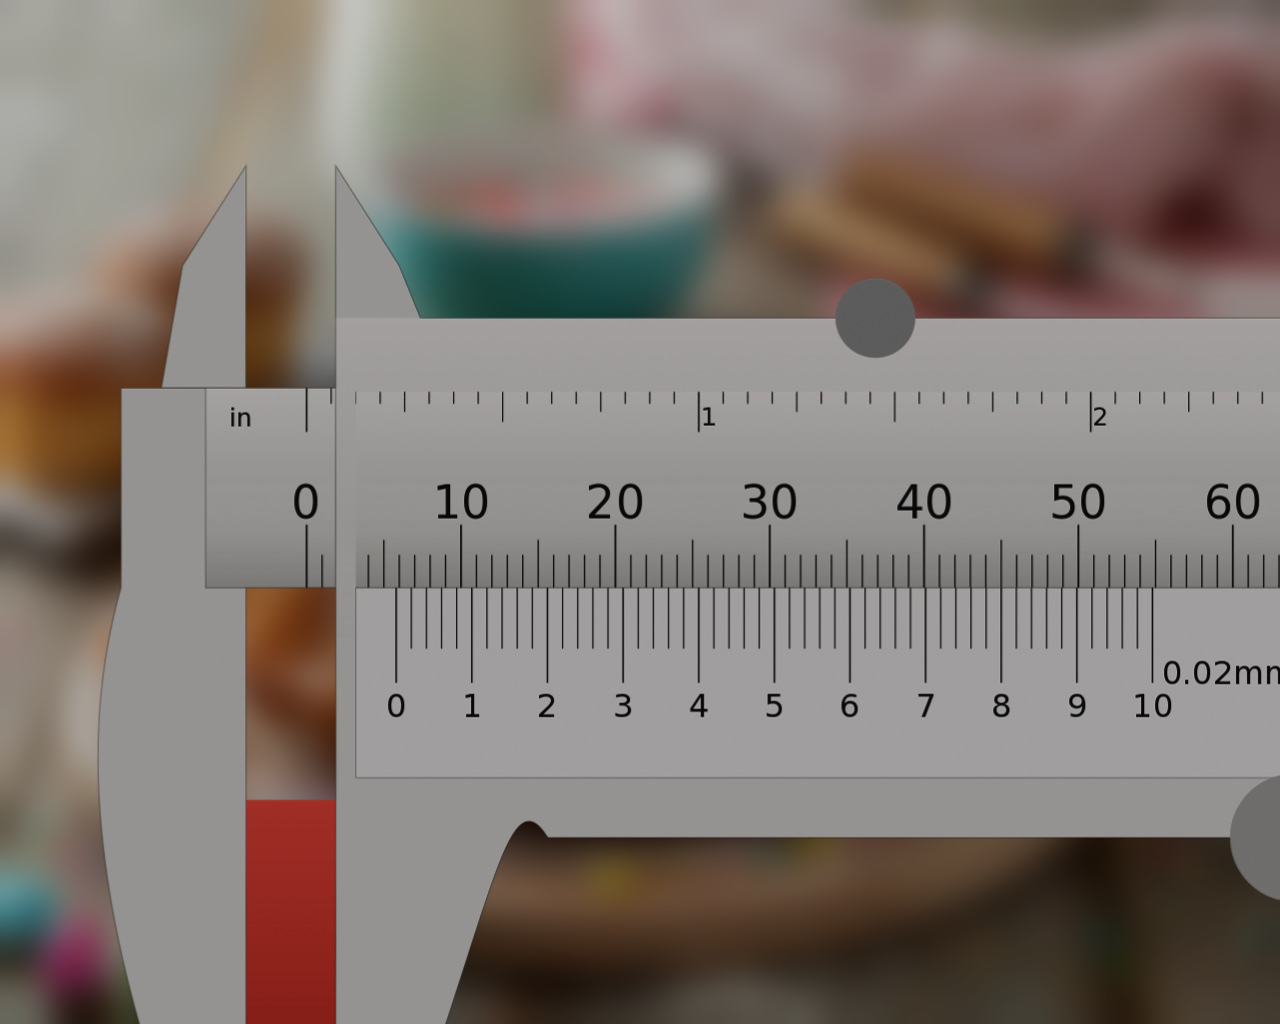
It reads 5.8
